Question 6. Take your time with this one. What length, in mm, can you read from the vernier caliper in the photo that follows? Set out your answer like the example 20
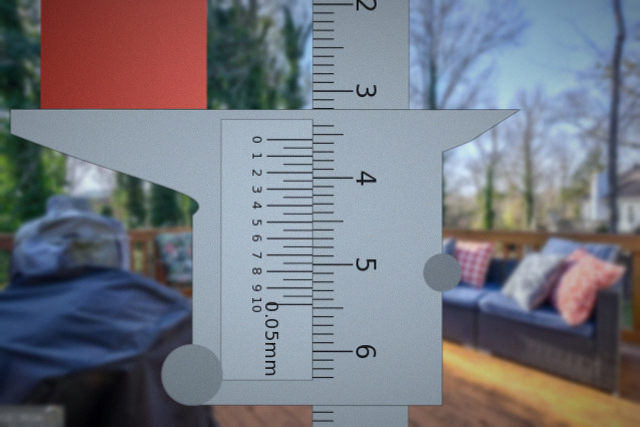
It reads 35.6
